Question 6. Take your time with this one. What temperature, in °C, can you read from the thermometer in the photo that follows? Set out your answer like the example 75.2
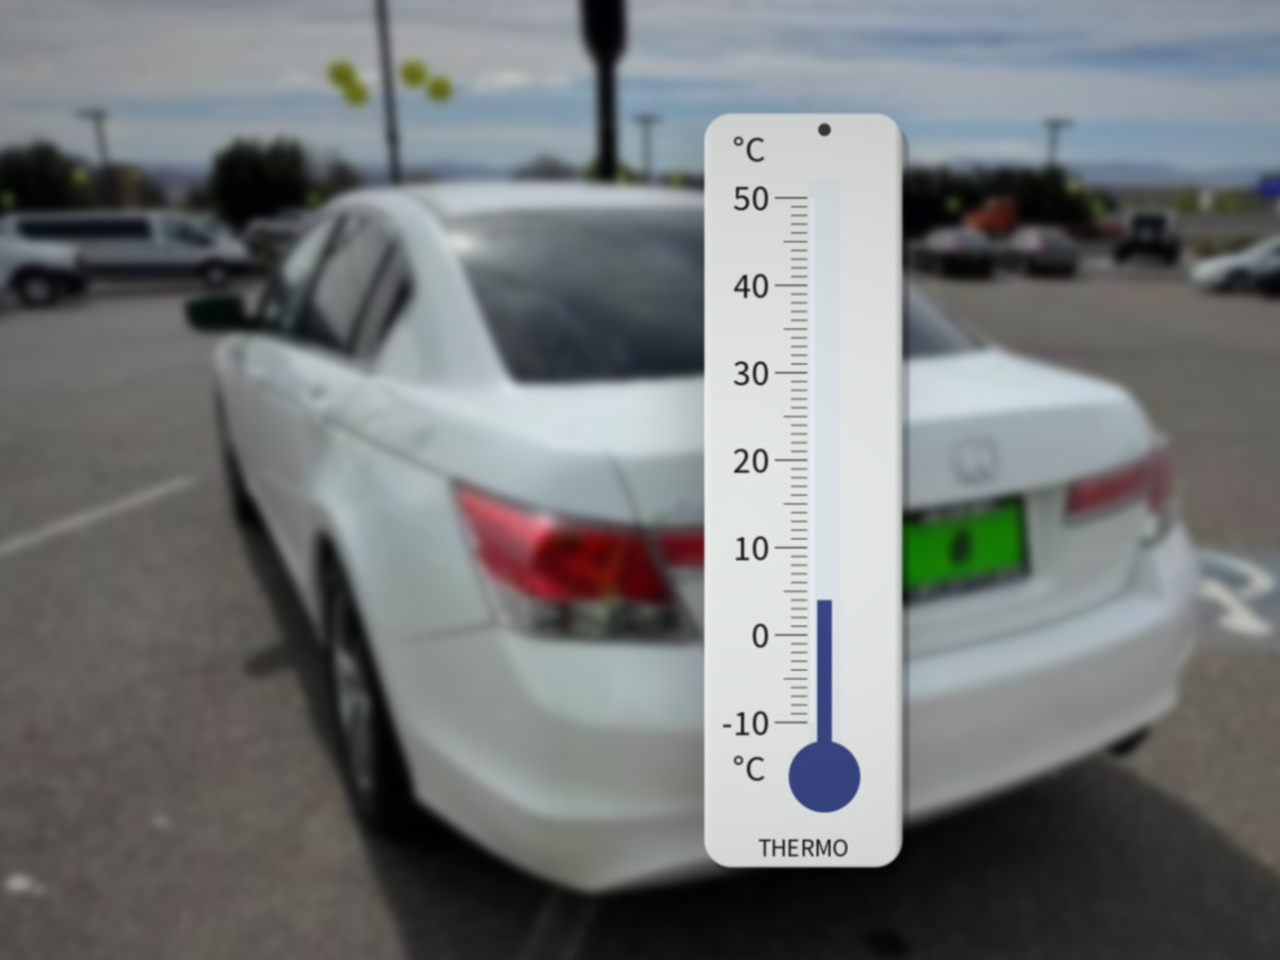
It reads 4
